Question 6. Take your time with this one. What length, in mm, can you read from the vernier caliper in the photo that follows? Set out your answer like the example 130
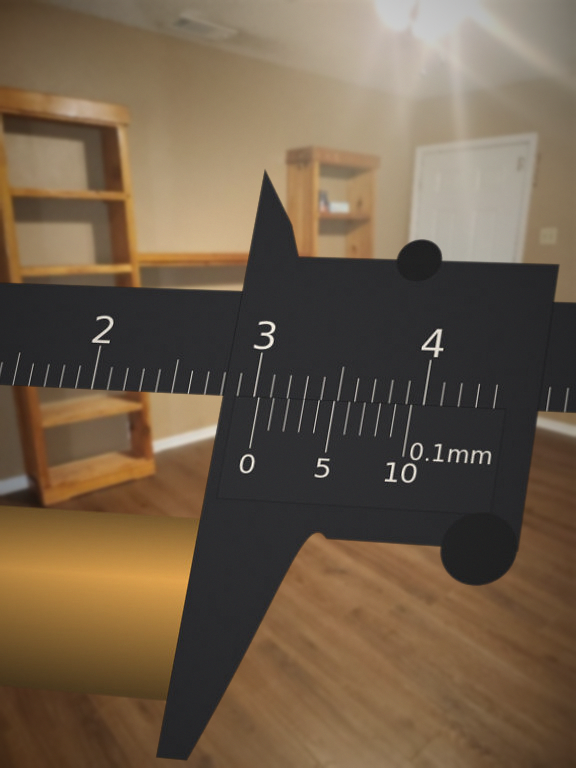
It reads 30.3
